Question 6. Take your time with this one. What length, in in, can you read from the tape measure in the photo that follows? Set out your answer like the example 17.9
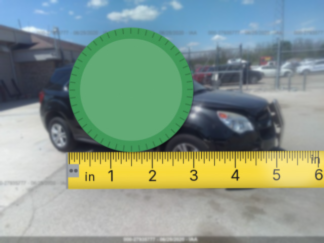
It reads 3
